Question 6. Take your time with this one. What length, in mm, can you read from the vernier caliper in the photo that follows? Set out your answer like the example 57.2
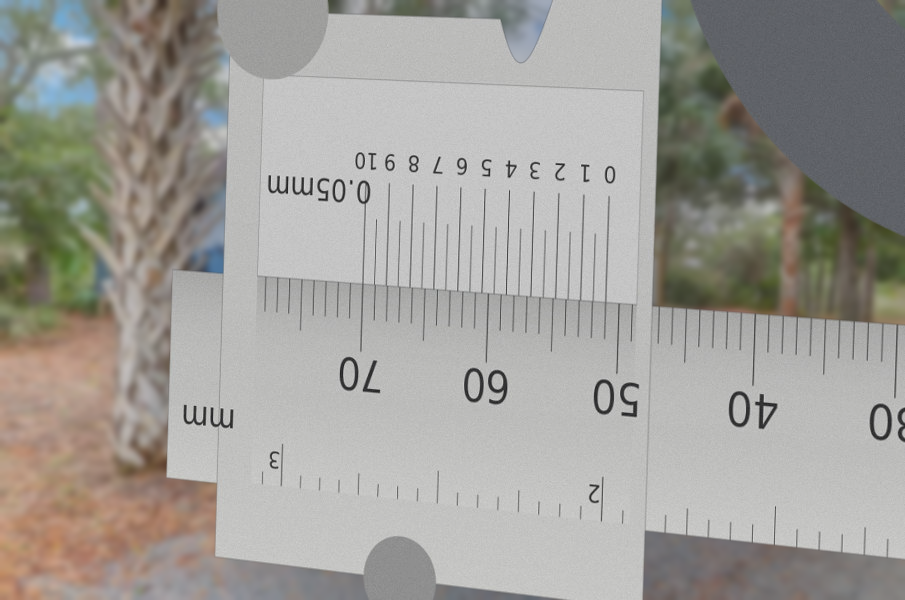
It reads 51.0
